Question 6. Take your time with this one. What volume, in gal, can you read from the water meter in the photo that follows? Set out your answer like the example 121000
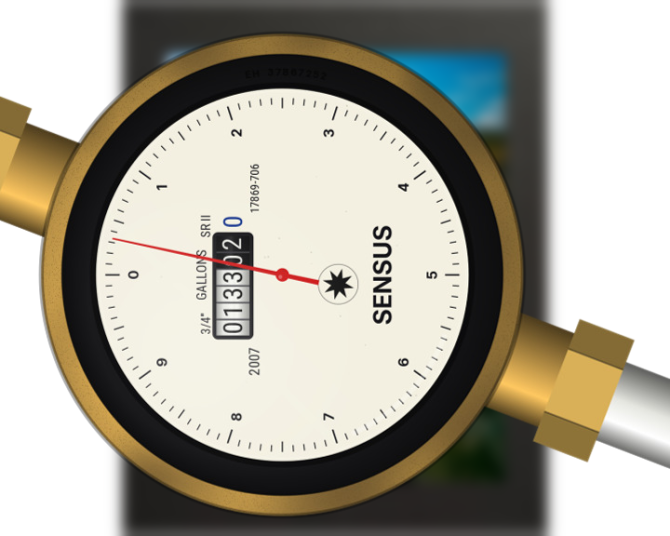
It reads 133020.3
